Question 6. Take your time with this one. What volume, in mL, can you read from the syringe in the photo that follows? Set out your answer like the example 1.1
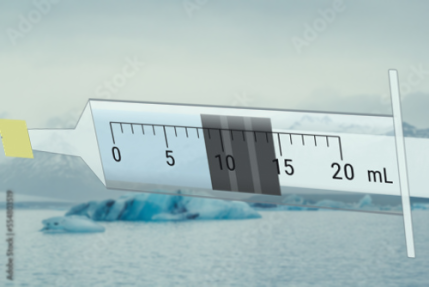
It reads 8.5
